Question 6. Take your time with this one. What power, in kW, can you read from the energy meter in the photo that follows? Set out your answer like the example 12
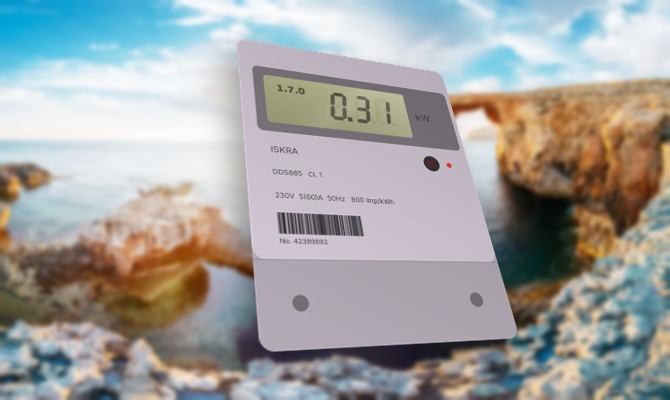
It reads 0.31
